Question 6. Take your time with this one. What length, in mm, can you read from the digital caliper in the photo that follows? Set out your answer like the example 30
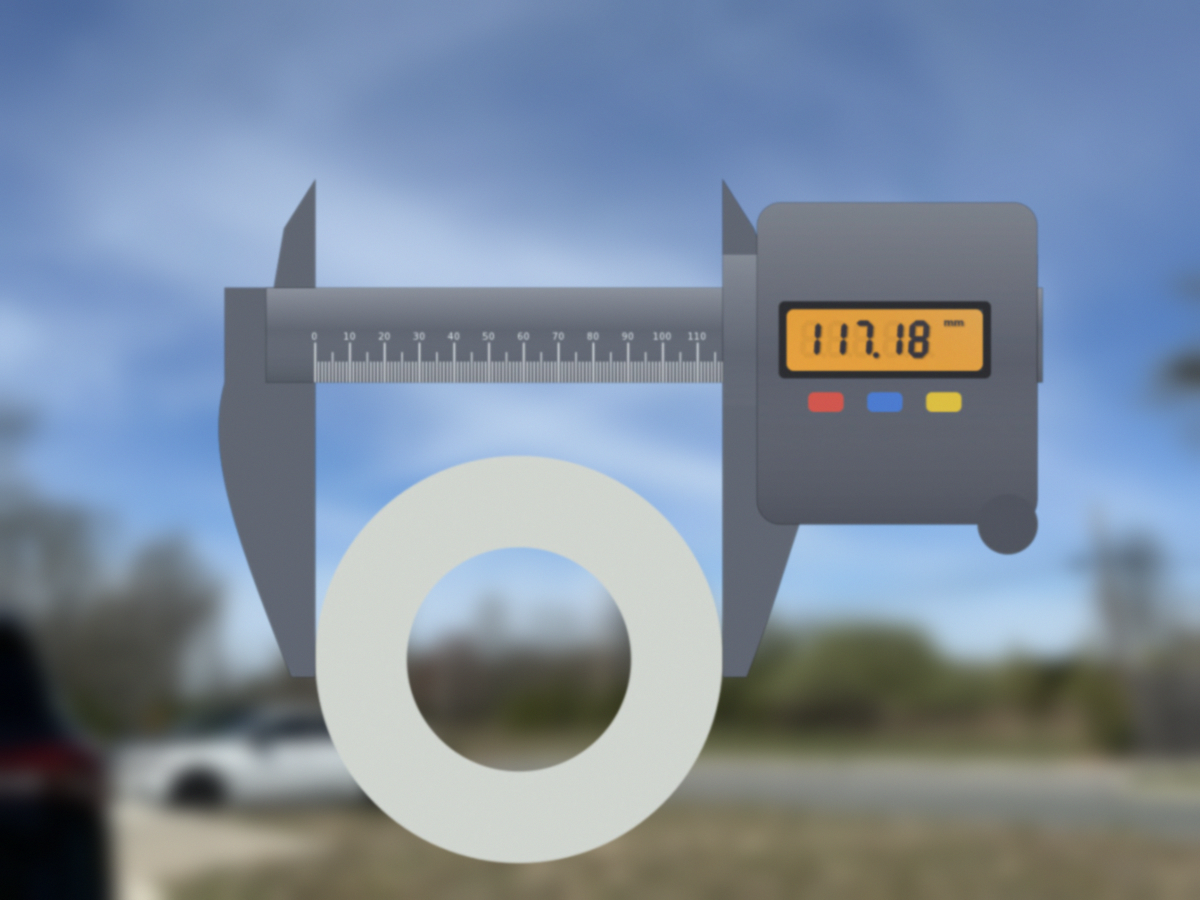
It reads 117.18
